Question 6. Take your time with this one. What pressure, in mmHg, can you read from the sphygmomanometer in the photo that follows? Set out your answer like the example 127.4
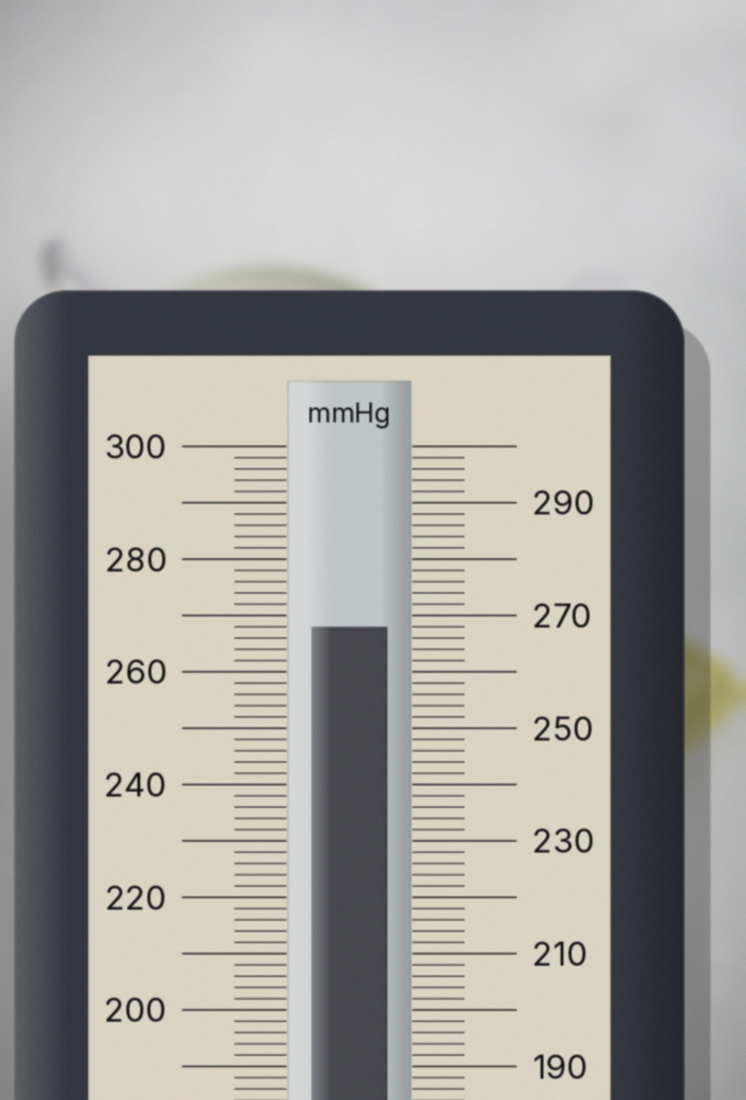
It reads 268
